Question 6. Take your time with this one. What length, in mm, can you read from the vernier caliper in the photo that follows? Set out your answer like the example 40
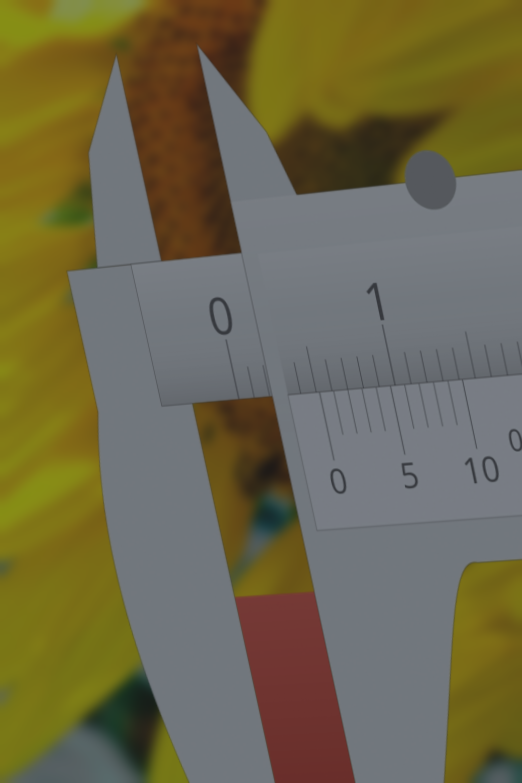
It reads 5.2
